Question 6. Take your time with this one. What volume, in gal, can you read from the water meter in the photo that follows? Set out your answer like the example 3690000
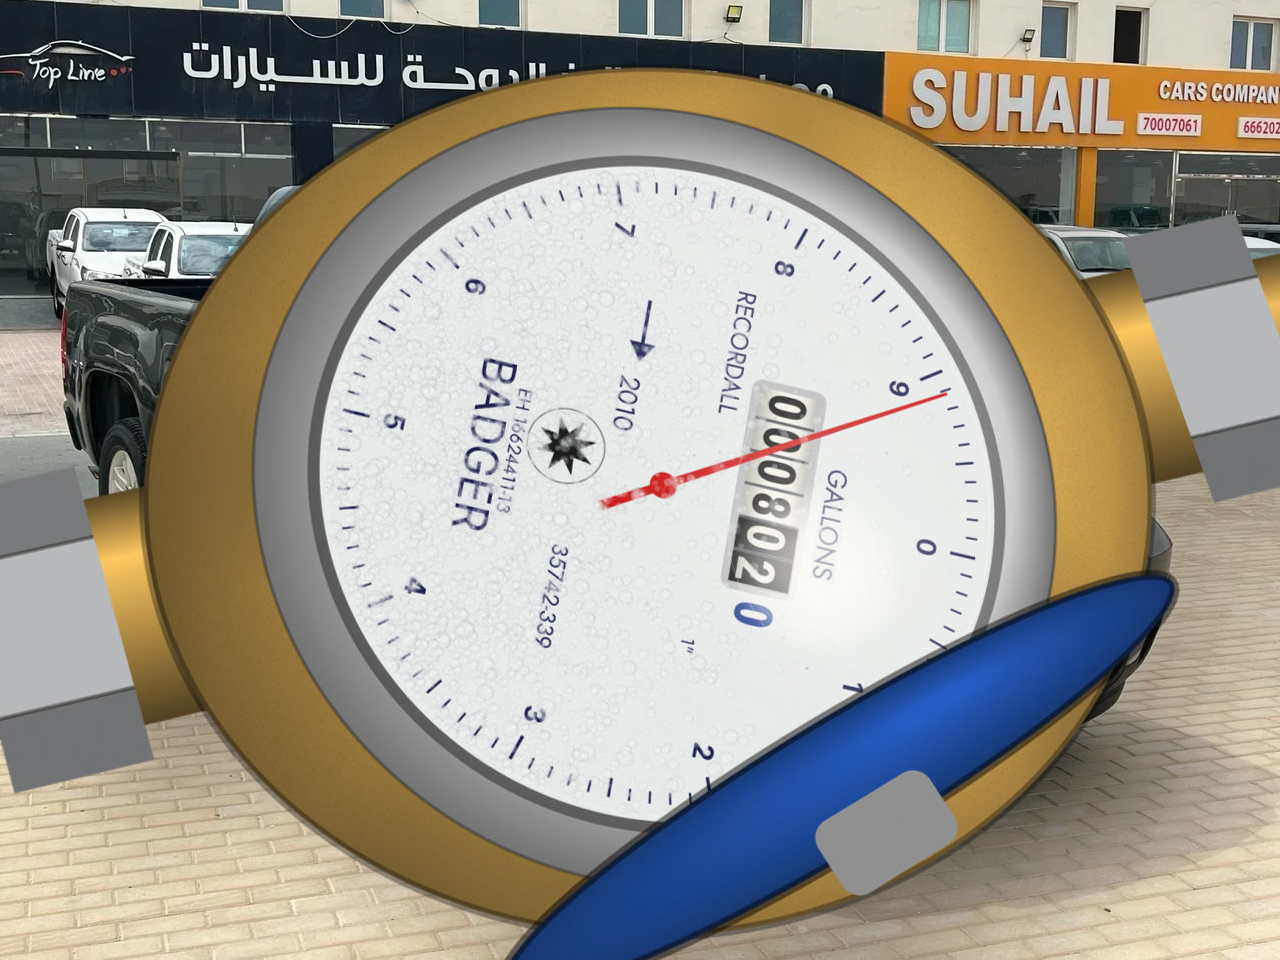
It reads 8019.1
